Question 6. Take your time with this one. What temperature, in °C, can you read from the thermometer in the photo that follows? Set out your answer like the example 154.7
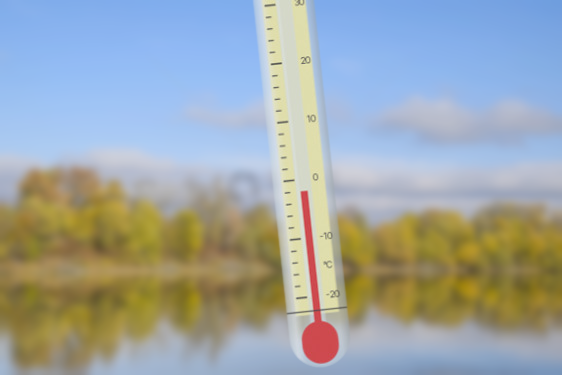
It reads -2
